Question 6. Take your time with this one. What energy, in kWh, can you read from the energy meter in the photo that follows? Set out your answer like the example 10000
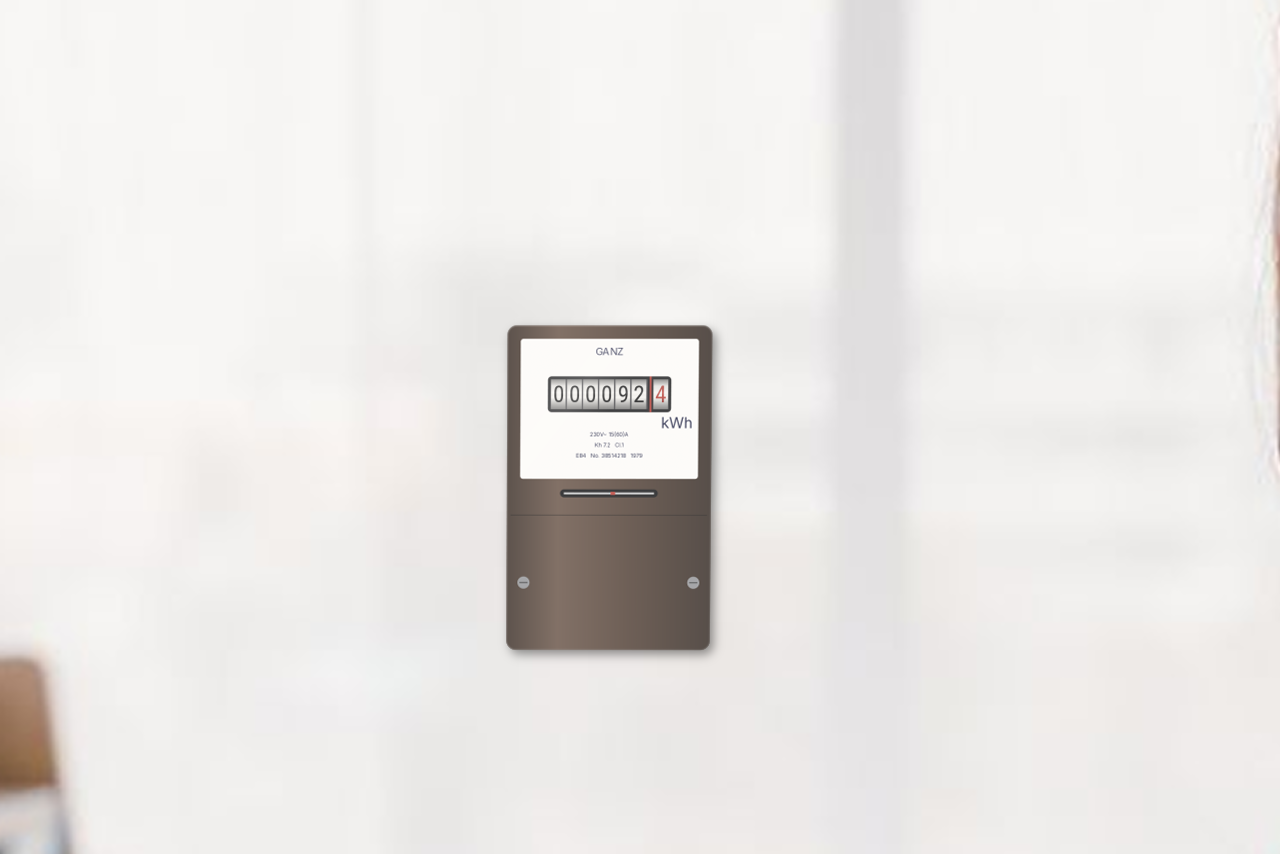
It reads 92.4
